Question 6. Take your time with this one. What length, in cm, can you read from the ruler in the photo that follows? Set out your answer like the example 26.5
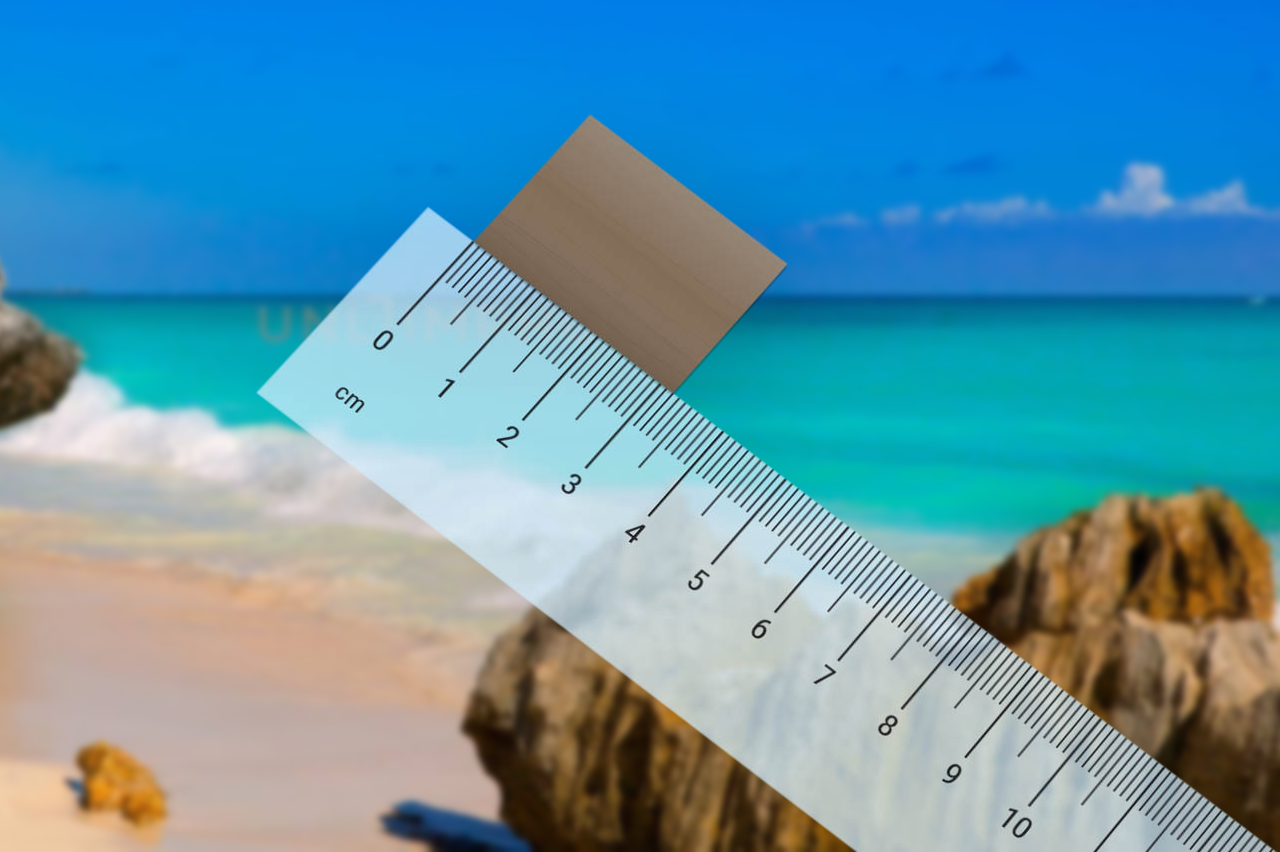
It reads 3.2
